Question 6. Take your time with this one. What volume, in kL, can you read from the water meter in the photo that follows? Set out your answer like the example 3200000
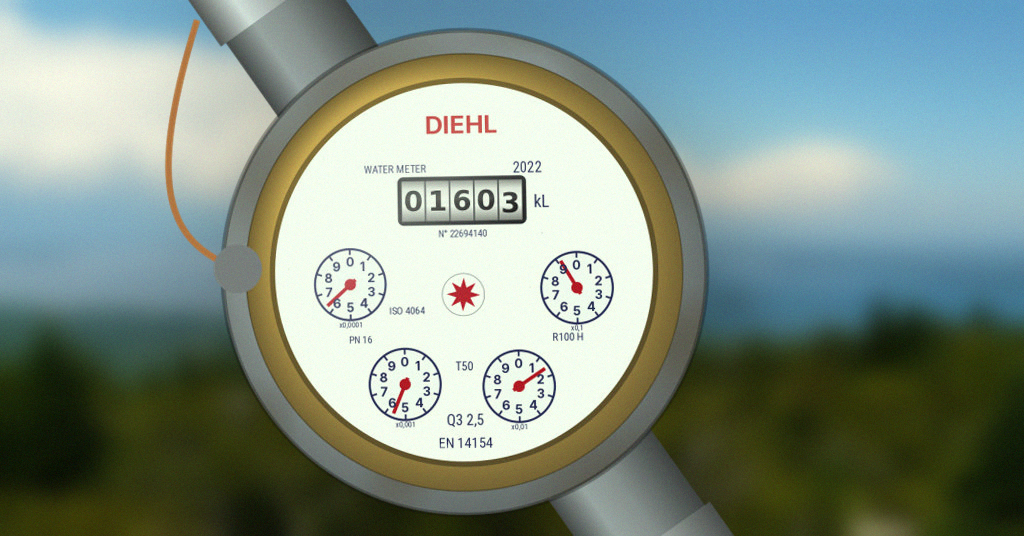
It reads 1602.9156
